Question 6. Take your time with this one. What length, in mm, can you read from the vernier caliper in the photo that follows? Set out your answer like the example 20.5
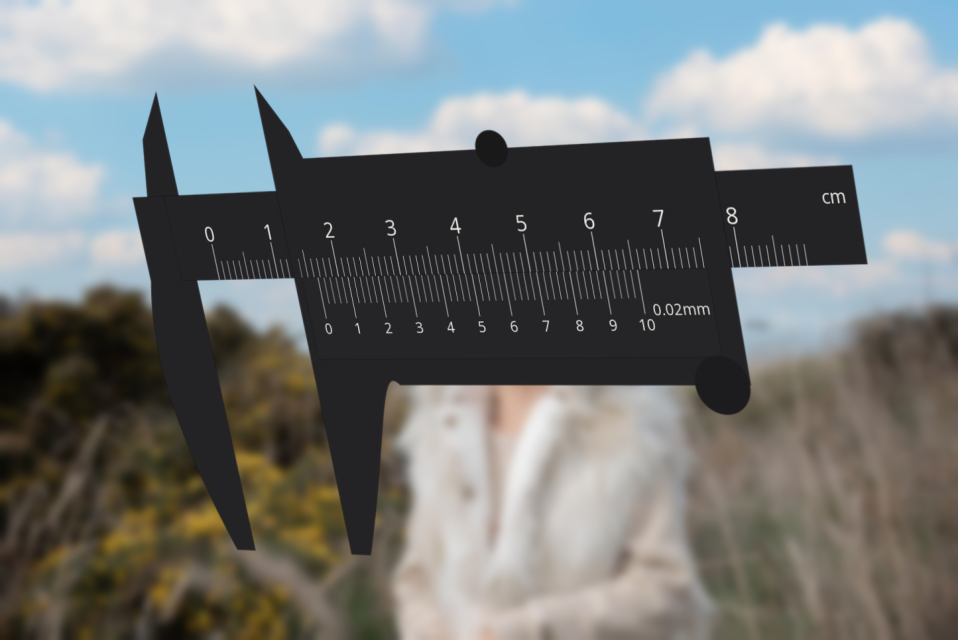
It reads 16.6
